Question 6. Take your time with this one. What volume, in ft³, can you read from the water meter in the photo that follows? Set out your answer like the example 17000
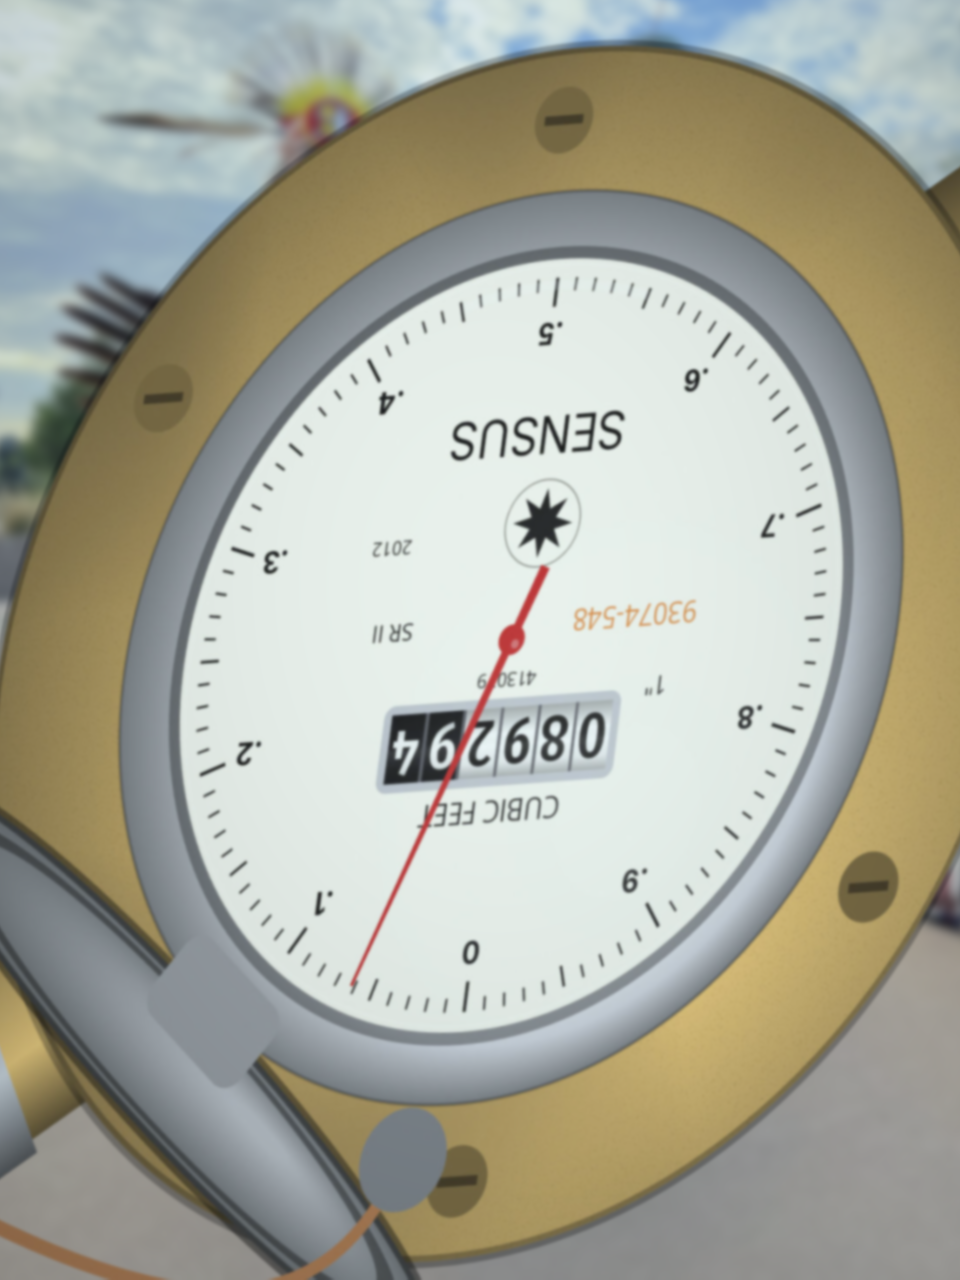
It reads 89294.06
